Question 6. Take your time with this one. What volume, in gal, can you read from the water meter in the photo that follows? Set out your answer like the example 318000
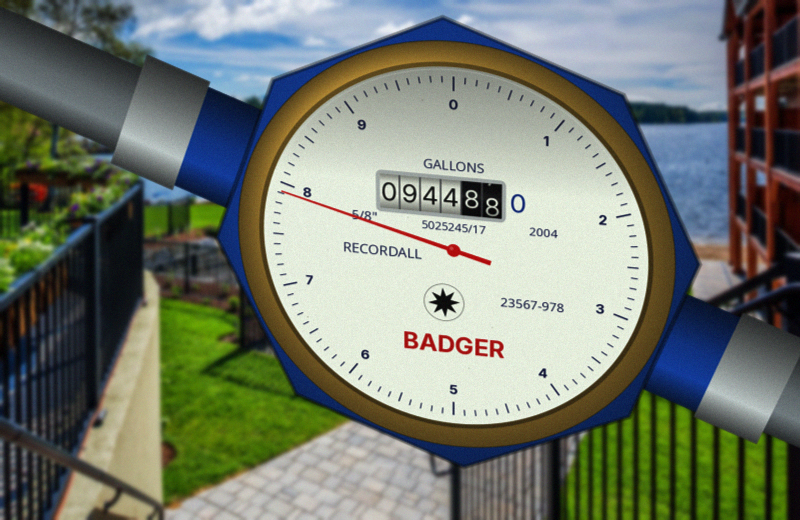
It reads 944877.9
